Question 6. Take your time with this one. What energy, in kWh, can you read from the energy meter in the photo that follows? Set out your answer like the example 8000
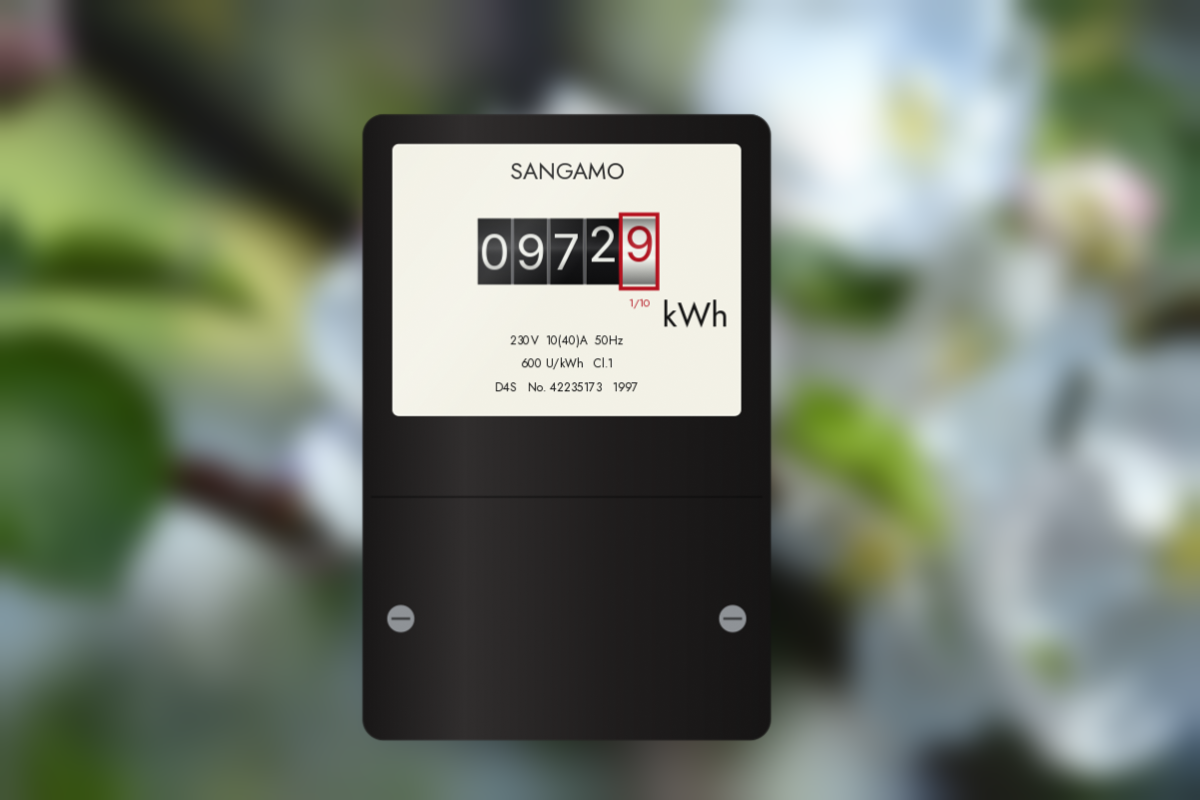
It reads 972.9
